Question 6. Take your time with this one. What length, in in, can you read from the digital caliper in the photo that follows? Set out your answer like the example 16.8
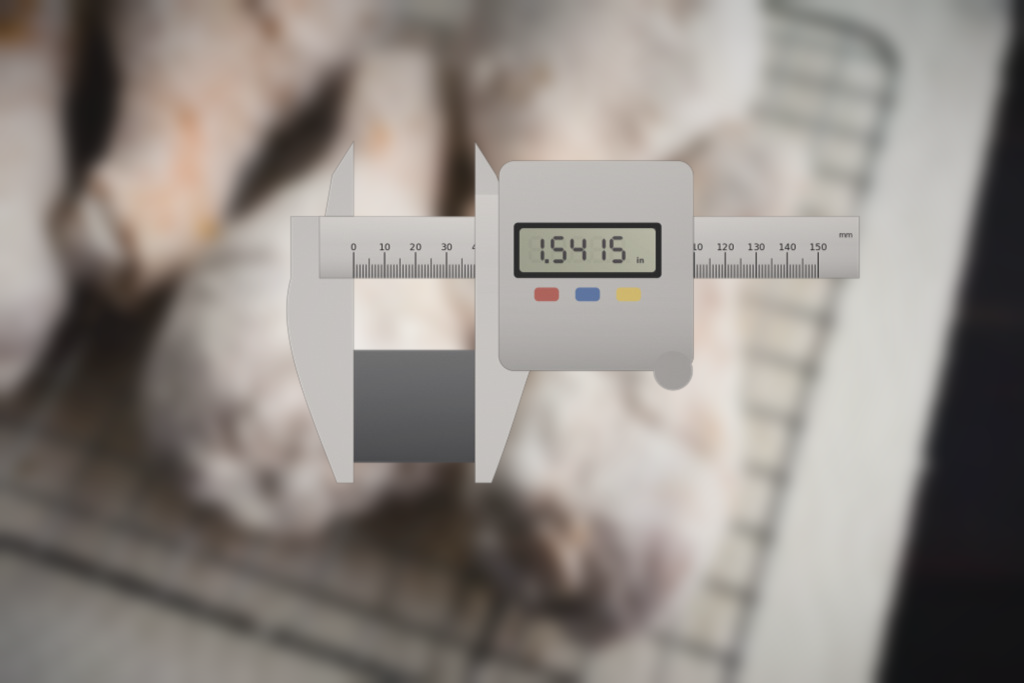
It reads 1.5415
